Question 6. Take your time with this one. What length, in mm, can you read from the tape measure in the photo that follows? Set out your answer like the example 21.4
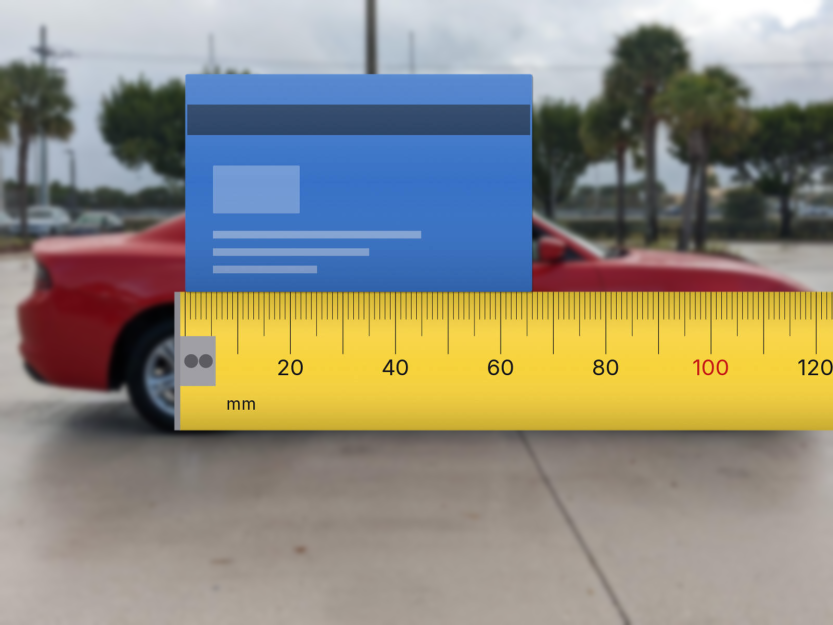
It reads 66
